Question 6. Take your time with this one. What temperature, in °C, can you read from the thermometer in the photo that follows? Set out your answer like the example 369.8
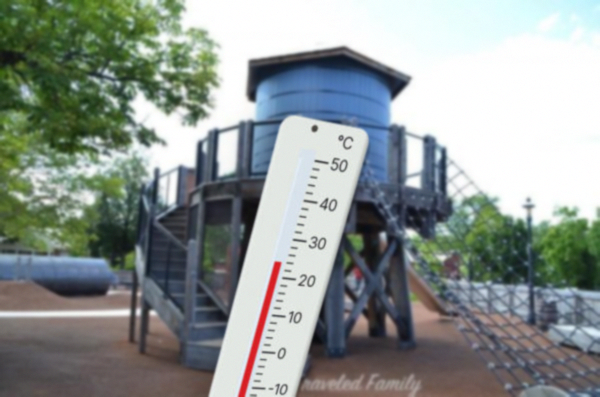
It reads 24
